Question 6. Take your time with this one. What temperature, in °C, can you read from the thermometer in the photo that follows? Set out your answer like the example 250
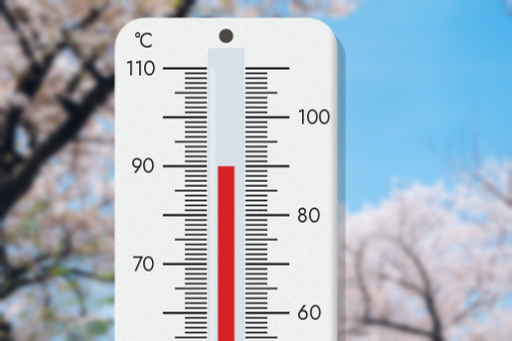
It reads 90
